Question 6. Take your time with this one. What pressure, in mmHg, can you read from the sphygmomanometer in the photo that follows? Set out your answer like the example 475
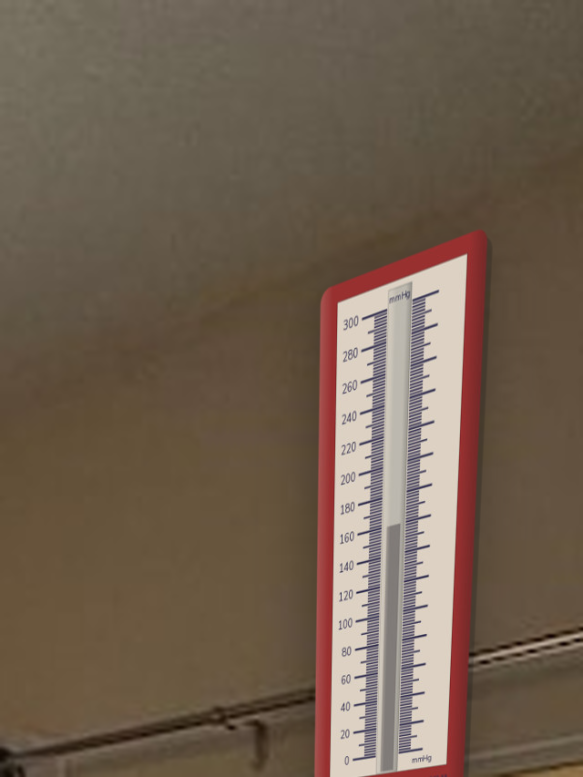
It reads 160
